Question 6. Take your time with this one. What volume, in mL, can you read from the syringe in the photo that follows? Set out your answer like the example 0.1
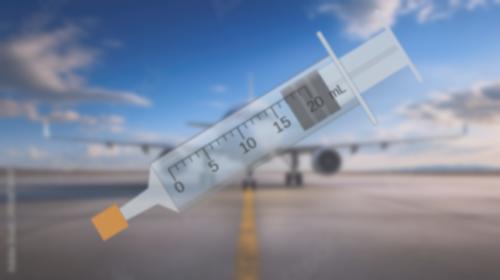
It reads 17
